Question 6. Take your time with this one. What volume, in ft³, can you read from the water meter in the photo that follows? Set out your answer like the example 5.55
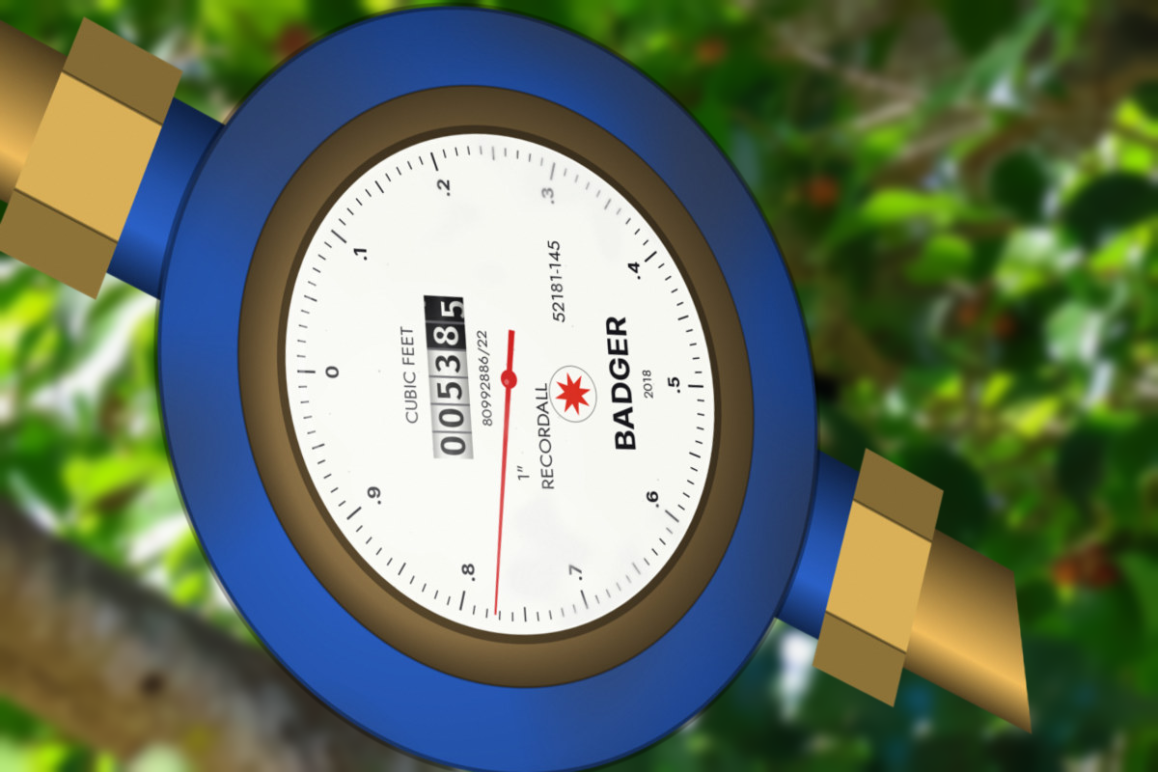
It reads 5384.77
